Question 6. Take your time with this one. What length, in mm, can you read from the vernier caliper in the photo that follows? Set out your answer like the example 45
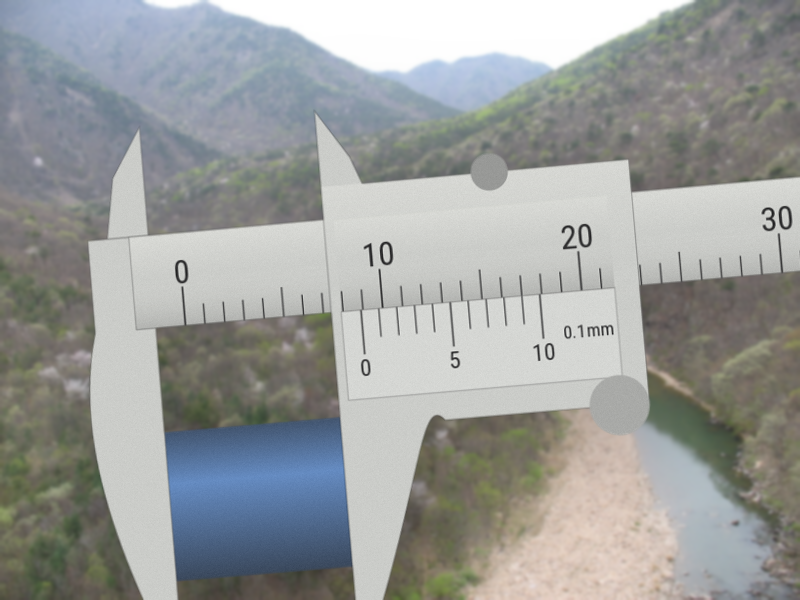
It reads 8.9
